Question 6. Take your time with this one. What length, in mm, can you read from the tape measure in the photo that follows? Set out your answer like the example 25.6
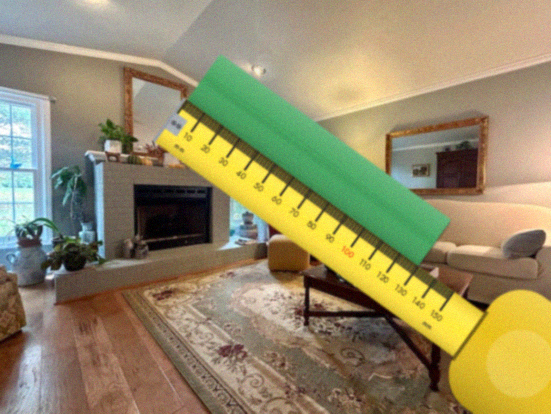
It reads 130
